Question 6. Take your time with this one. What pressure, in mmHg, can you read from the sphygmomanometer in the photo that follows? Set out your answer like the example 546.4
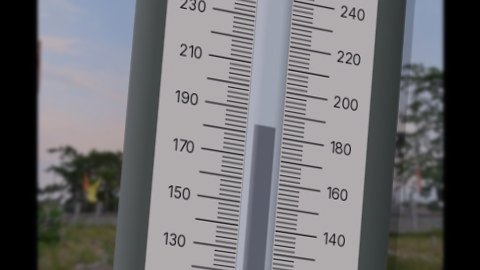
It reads 184
